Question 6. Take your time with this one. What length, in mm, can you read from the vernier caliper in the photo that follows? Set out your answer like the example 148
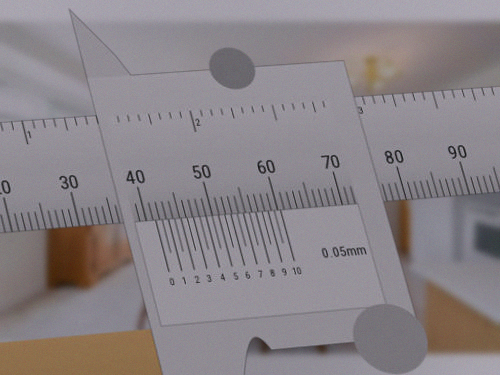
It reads 41.4
